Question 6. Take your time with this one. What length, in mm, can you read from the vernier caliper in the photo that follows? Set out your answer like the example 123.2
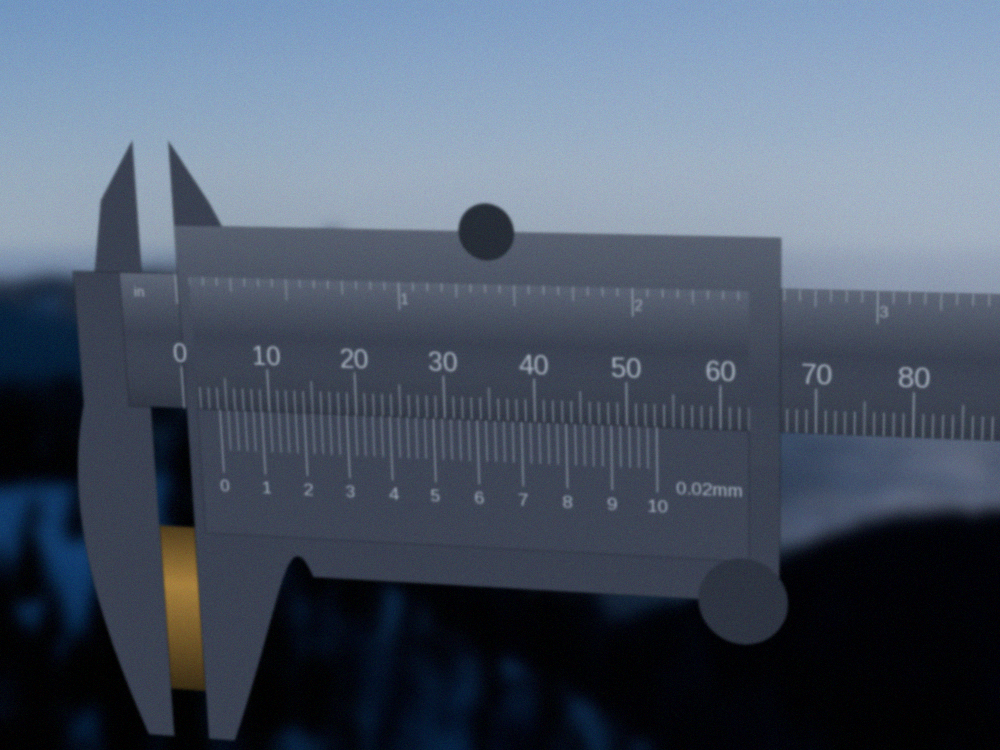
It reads 4.2
